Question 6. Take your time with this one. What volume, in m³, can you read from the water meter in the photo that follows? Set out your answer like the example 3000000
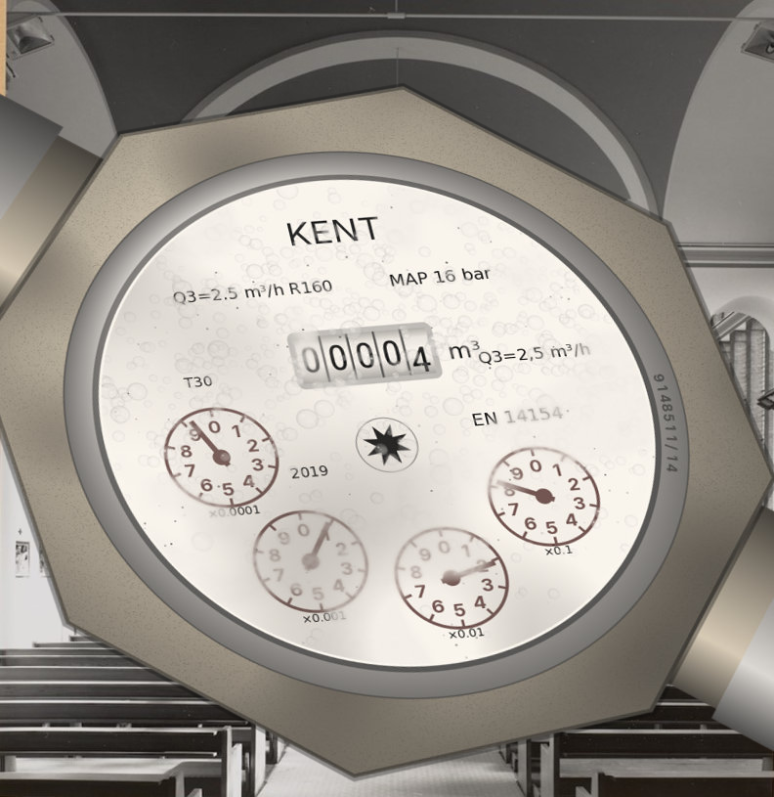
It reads 3.8209
